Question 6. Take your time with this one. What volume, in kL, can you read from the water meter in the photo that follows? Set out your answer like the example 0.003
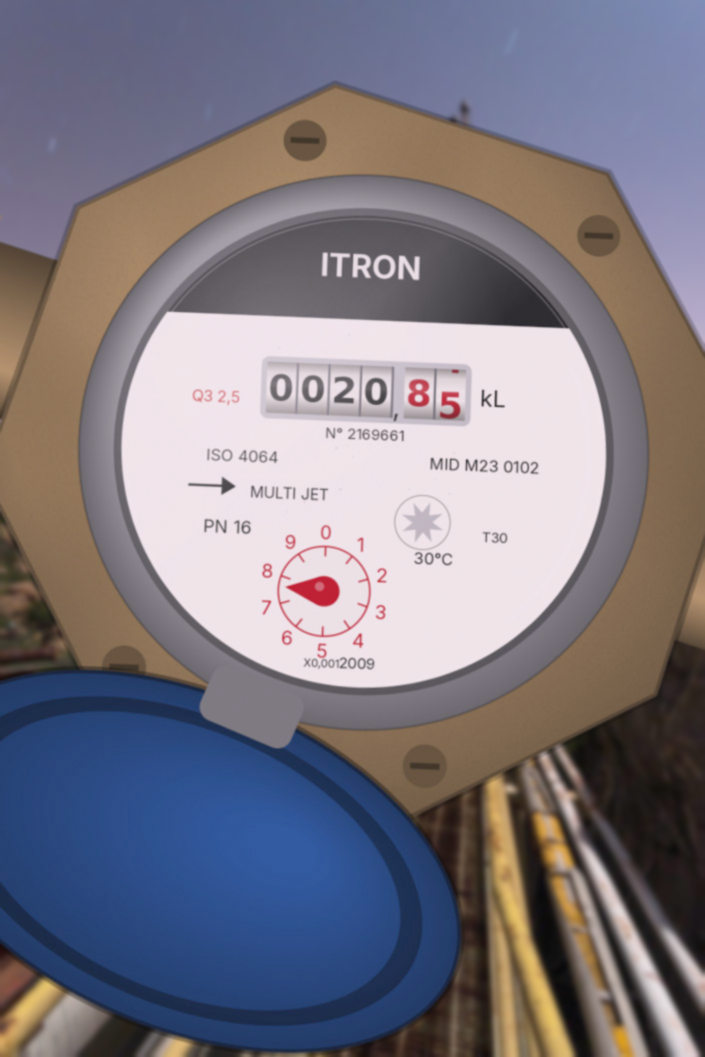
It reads 20.847
